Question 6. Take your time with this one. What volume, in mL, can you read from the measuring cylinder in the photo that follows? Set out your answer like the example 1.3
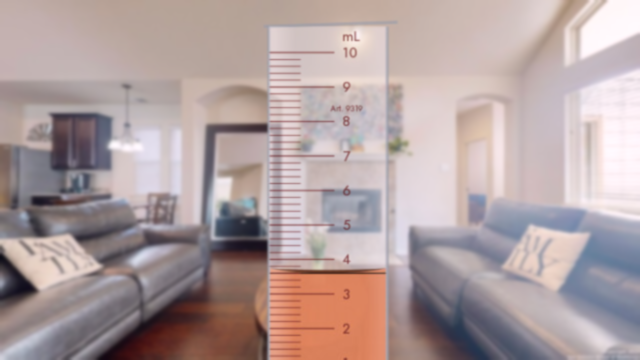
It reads 3.6
